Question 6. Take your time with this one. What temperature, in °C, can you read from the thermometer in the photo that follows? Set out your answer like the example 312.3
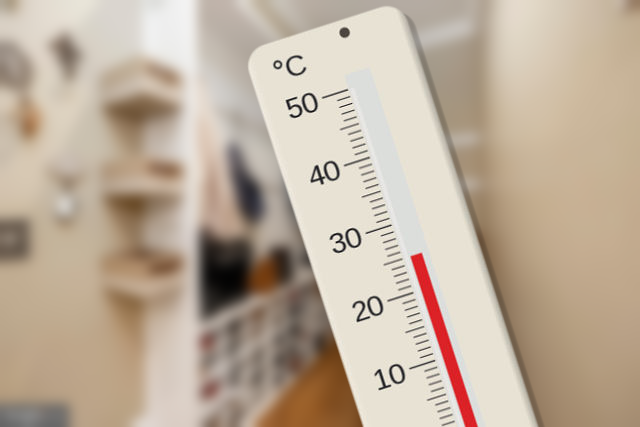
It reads 25
